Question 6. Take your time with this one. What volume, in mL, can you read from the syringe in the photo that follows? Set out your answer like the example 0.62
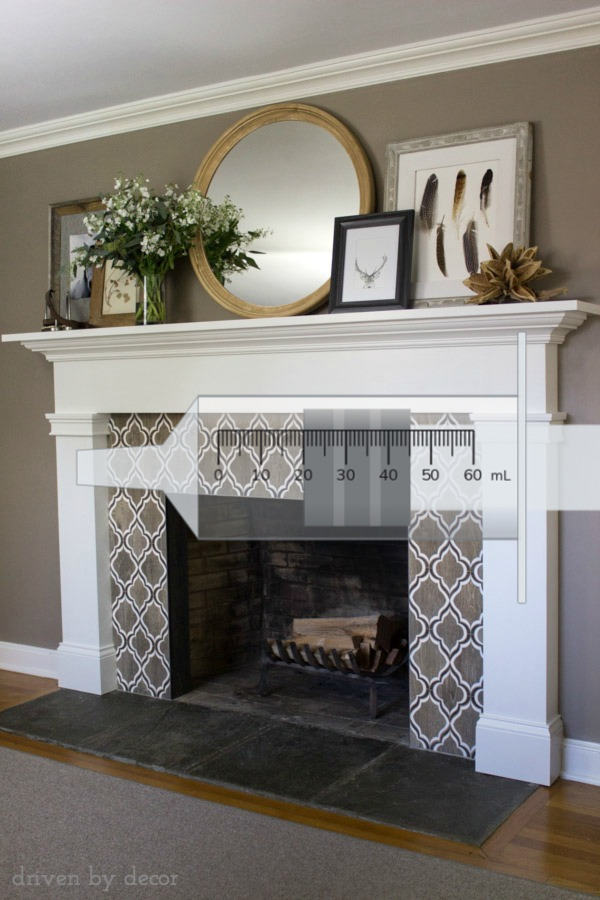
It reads 20
